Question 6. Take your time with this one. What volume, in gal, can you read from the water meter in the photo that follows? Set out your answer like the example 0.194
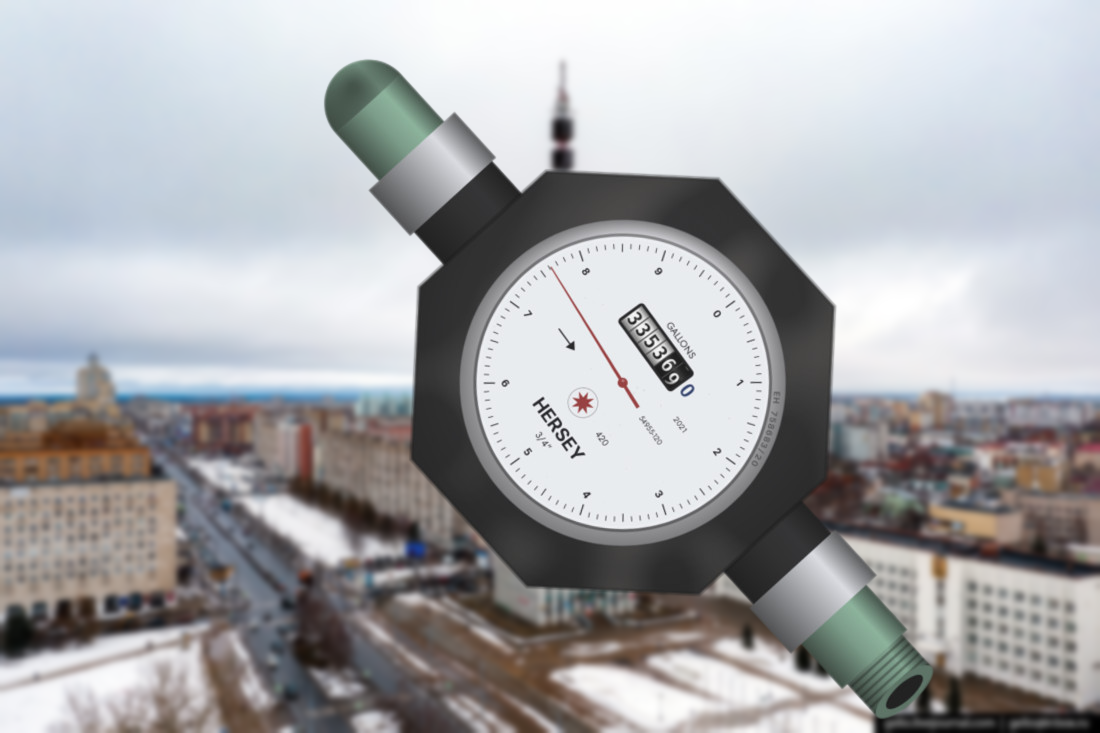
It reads 3353687.6
